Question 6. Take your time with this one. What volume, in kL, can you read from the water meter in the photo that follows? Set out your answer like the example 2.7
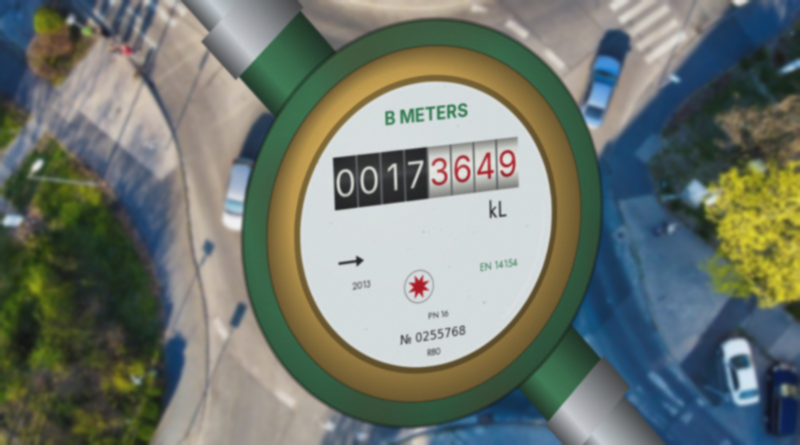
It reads 17.3649
